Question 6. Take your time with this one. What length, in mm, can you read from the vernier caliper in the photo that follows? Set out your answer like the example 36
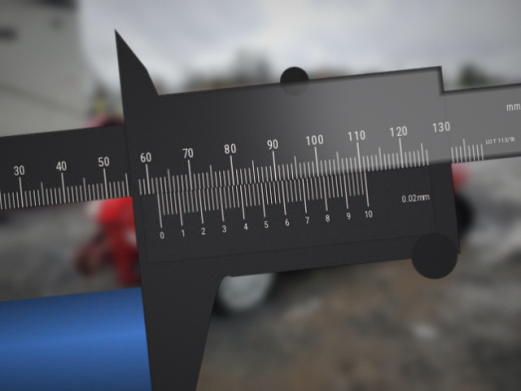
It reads 62.0
